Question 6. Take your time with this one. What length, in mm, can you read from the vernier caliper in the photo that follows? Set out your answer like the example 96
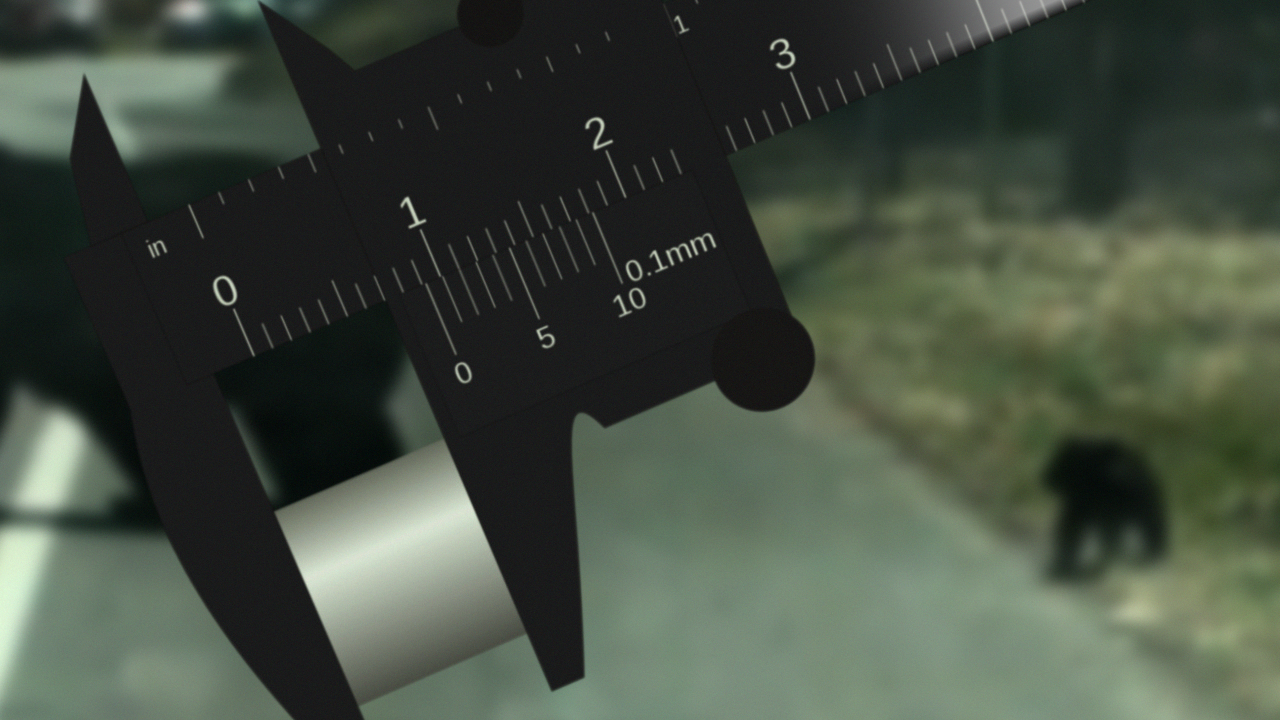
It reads 9.2
